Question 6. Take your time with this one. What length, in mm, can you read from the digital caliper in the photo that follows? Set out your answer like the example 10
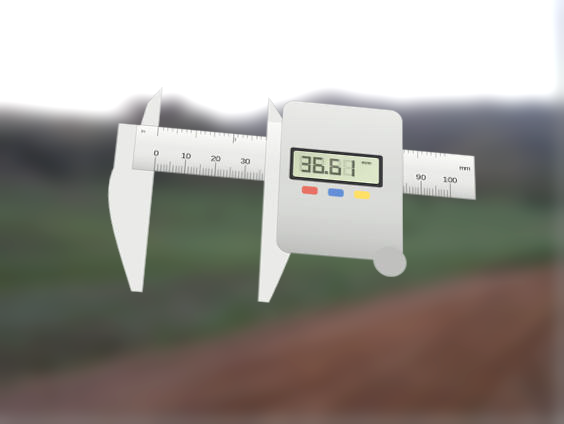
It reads 36.61
